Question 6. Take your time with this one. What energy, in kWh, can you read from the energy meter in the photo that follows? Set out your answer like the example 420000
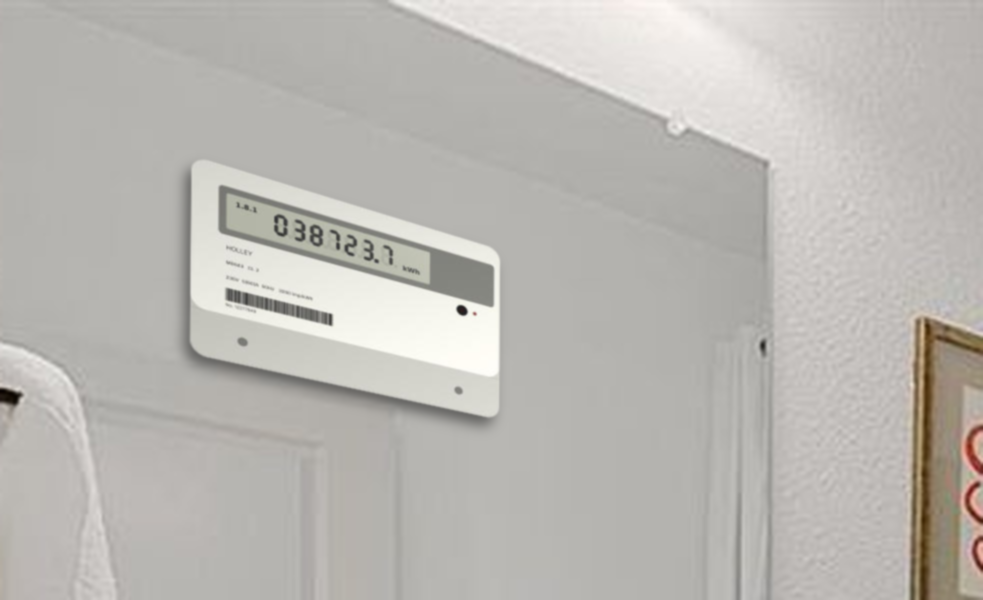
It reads 38723.7
